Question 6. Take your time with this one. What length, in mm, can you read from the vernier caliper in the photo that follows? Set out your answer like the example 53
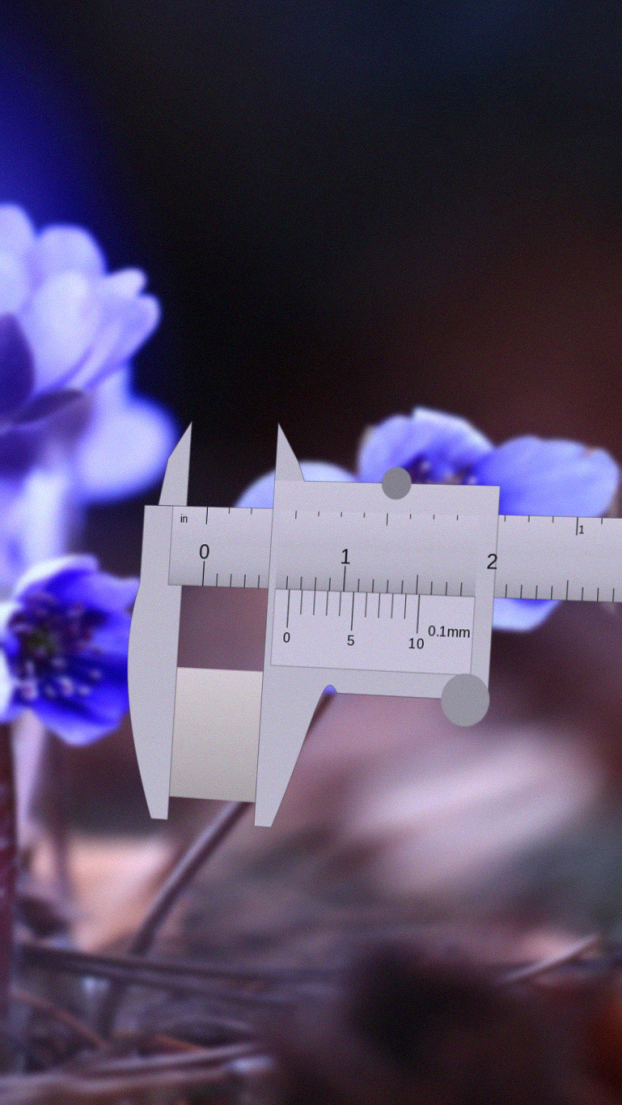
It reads 6.2
